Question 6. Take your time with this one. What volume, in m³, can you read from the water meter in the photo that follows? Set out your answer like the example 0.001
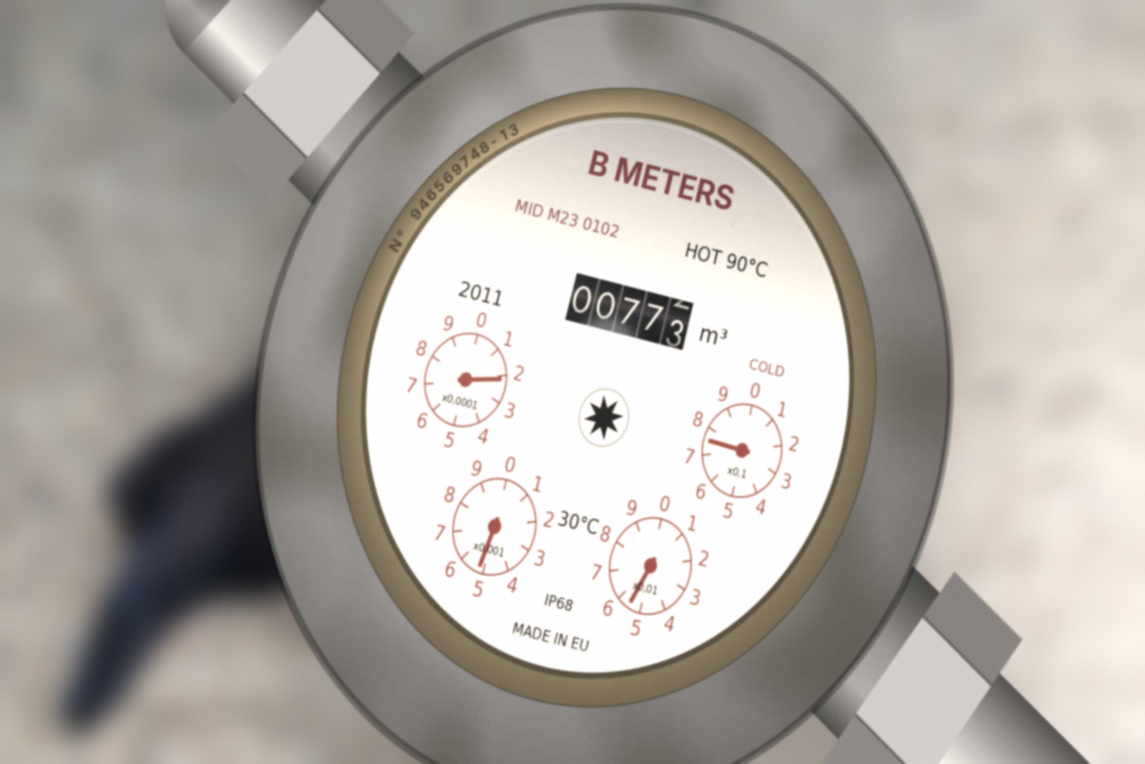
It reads 772.7552
